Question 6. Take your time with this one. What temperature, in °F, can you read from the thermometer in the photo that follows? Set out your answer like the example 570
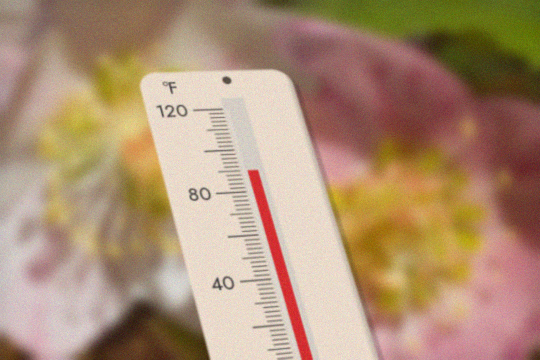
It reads 90
